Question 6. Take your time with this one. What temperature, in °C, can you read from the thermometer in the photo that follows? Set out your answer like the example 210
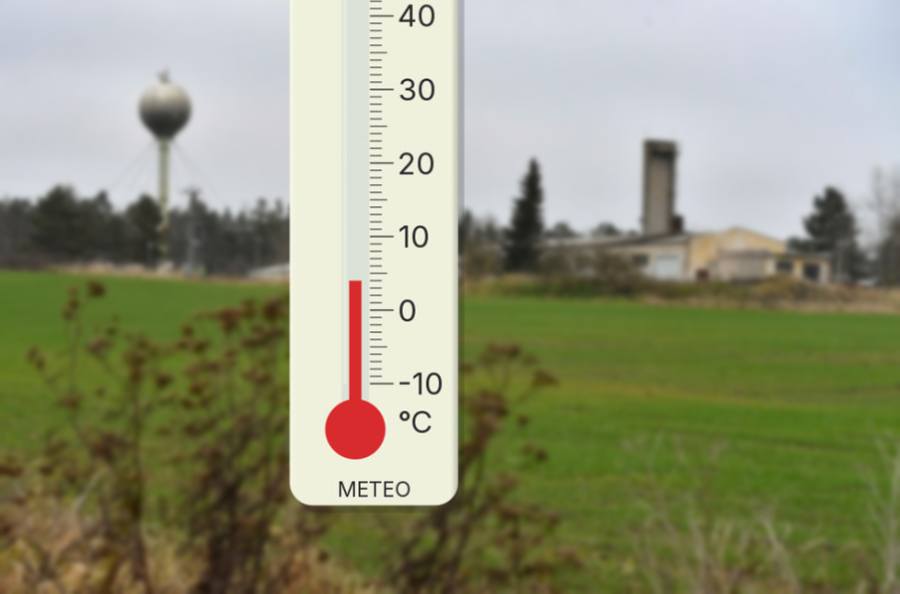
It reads 4
